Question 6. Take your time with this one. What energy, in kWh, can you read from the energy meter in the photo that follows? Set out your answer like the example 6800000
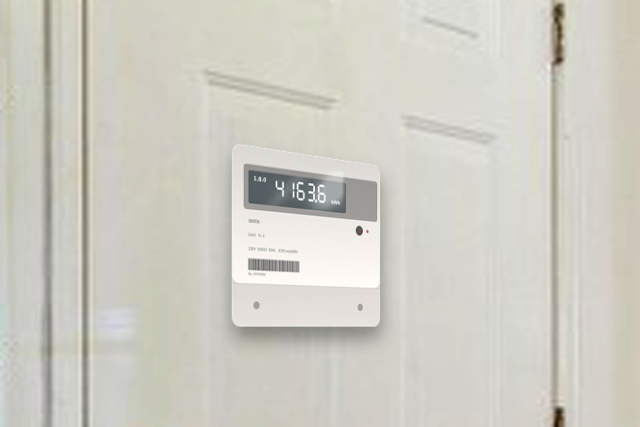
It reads 4163.6
